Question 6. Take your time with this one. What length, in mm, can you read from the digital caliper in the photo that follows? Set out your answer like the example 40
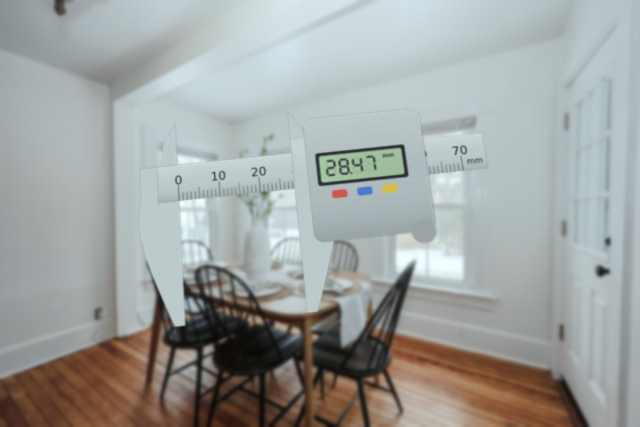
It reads 28.47
